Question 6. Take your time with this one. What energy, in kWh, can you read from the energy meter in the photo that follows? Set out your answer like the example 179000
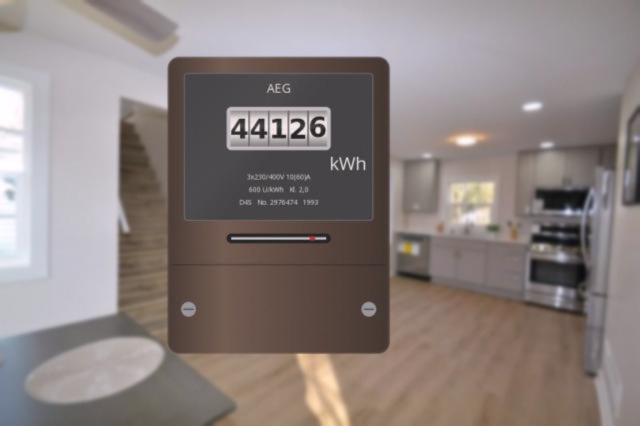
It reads 44126
